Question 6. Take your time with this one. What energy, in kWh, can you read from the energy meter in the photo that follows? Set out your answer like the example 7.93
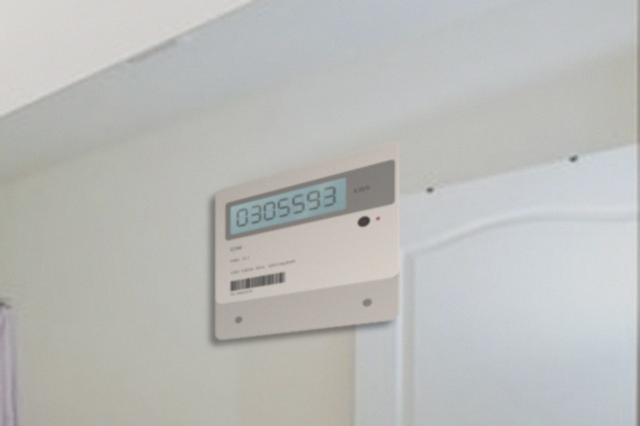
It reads 305593
